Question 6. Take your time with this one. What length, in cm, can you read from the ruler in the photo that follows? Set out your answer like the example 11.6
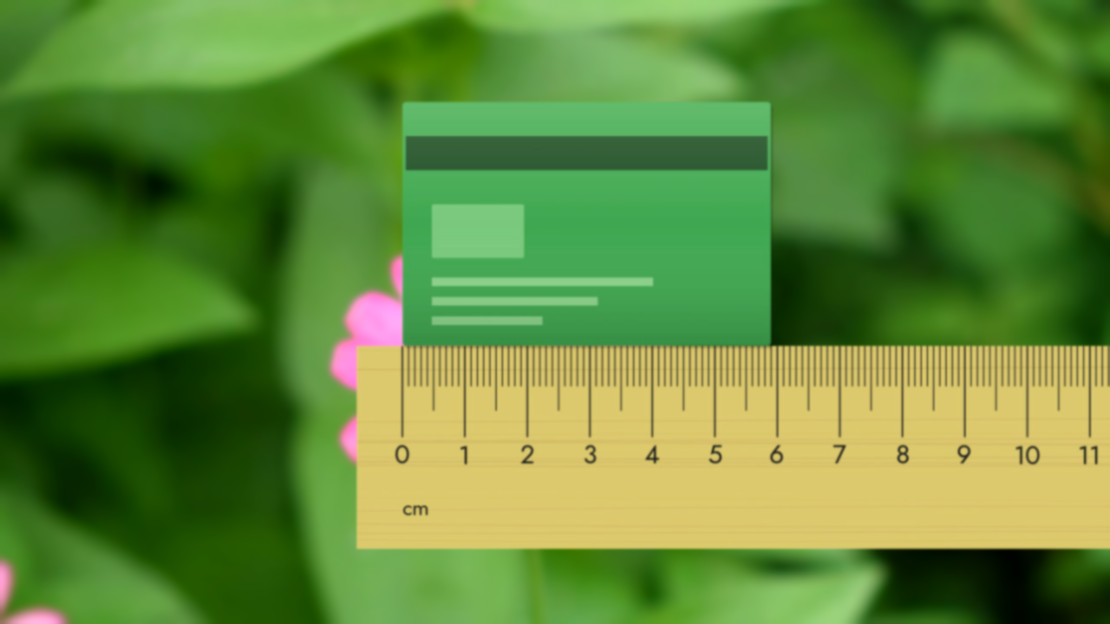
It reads 5.9
